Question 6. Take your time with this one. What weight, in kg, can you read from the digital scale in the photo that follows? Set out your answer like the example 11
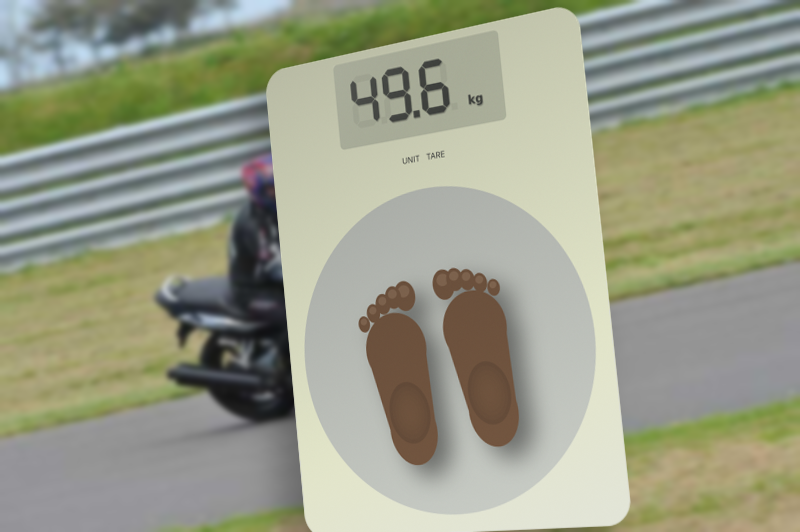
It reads 49.6
